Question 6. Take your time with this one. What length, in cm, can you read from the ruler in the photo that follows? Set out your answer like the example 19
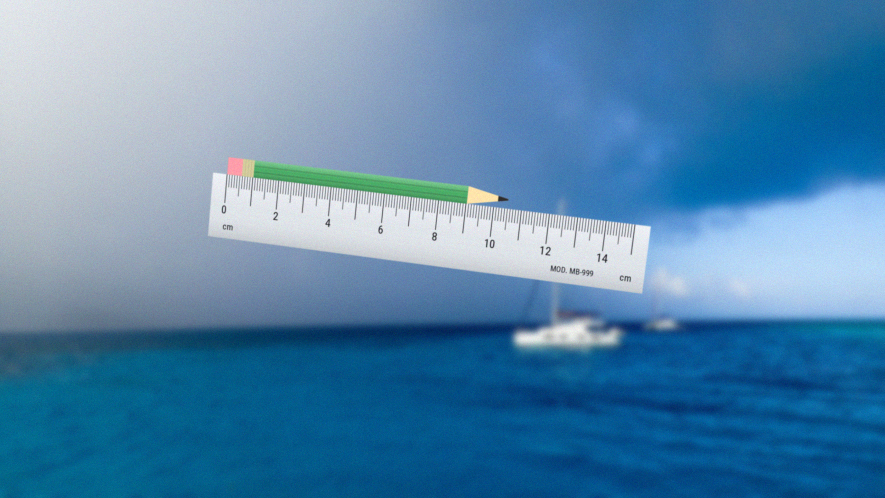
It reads 10.5
